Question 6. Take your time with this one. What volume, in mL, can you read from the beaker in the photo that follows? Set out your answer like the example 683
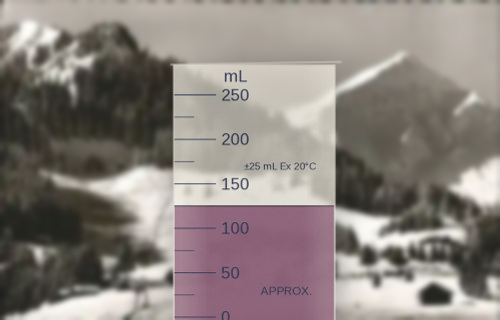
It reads 125
